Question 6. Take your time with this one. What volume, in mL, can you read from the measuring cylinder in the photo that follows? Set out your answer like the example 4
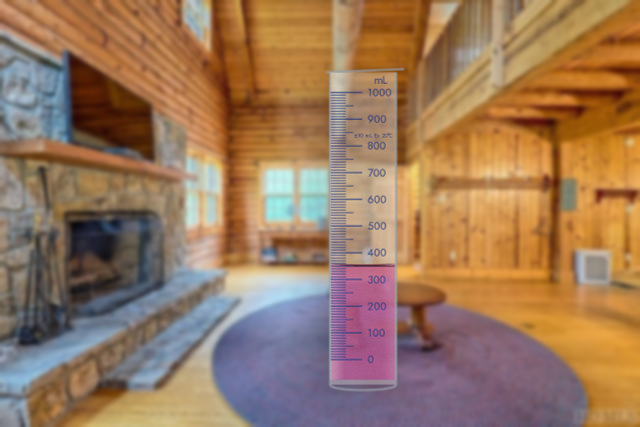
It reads 350
